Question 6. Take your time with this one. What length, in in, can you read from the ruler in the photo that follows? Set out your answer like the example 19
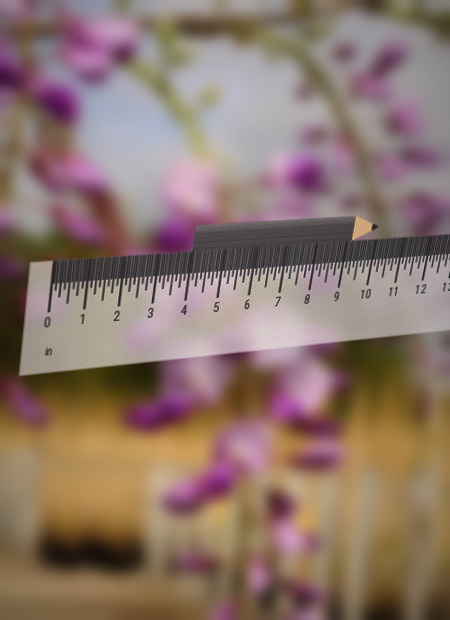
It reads 6
